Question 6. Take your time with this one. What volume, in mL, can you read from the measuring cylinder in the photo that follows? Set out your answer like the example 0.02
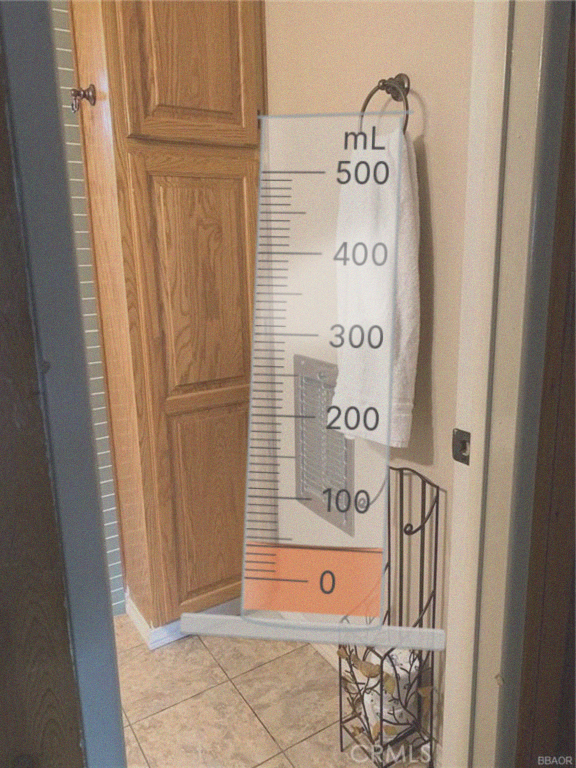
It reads 40
